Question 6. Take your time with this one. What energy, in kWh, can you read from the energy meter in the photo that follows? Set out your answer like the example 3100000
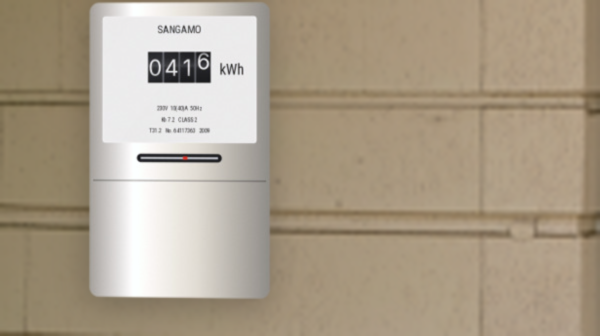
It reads 416
